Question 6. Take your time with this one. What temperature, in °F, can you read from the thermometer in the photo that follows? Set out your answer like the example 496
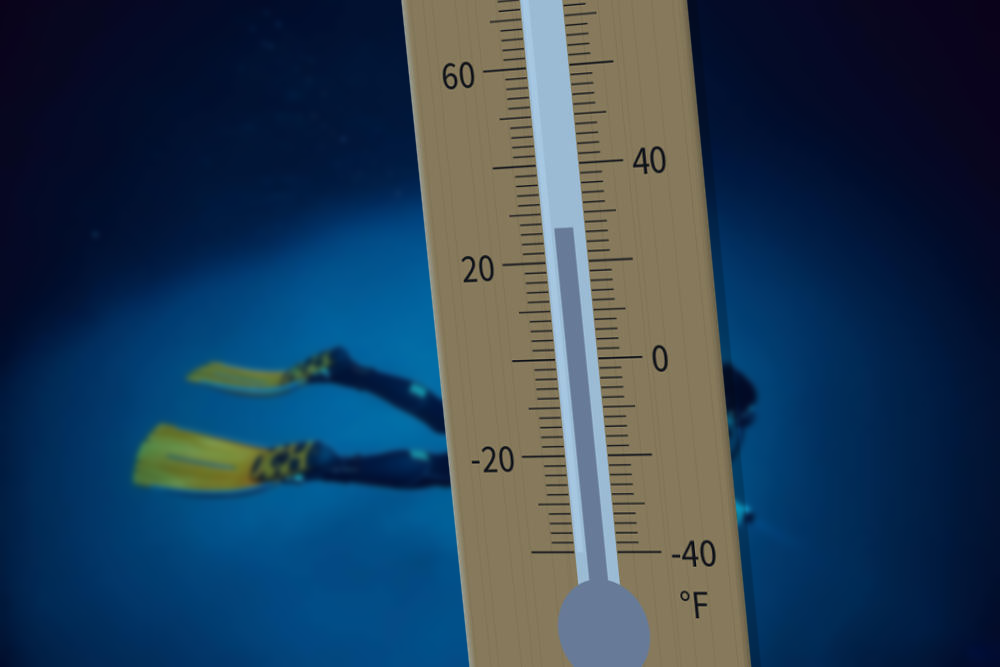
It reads 27
